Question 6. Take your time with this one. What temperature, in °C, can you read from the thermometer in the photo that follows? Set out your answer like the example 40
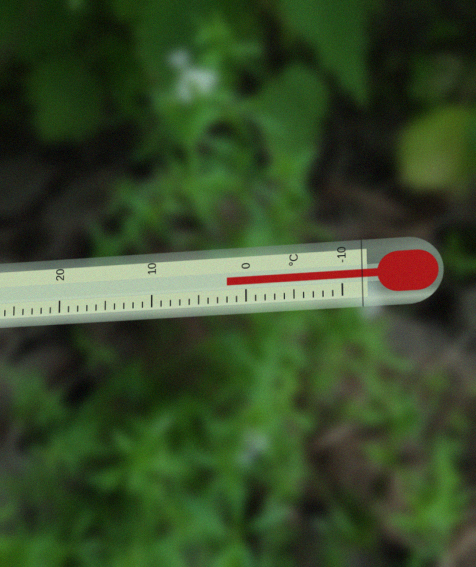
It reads 2
